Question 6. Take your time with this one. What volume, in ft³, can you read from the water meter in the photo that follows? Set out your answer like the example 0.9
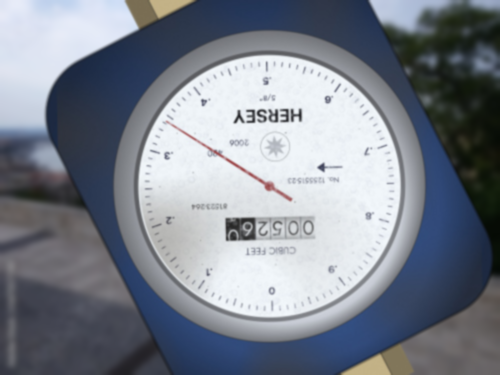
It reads 5260.34
